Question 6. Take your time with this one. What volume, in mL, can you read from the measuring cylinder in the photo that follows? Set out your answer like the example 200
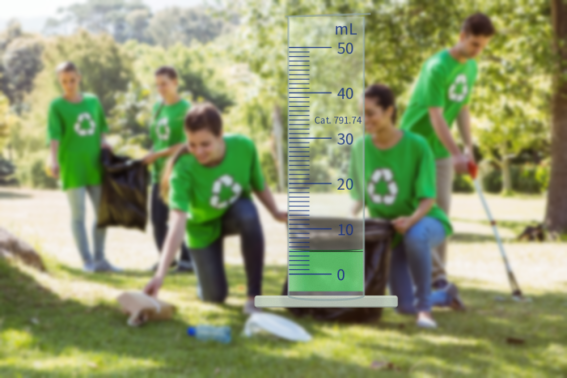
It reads 5
